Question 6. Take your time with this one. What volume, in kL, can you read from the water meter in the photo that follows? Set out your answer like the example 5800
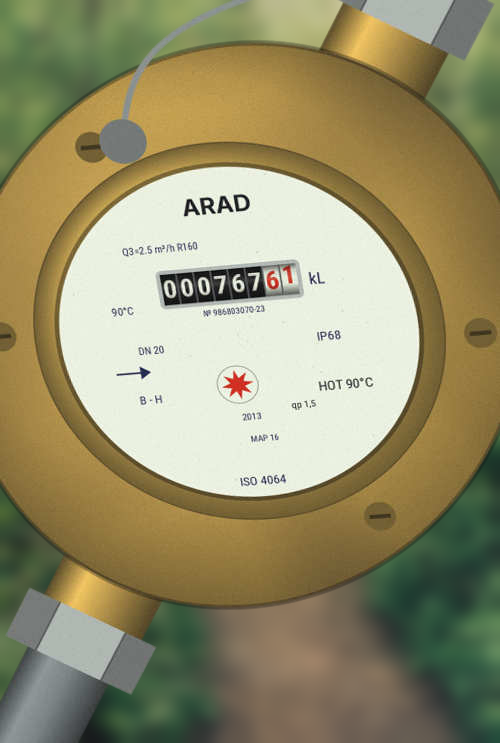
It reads 767.61
